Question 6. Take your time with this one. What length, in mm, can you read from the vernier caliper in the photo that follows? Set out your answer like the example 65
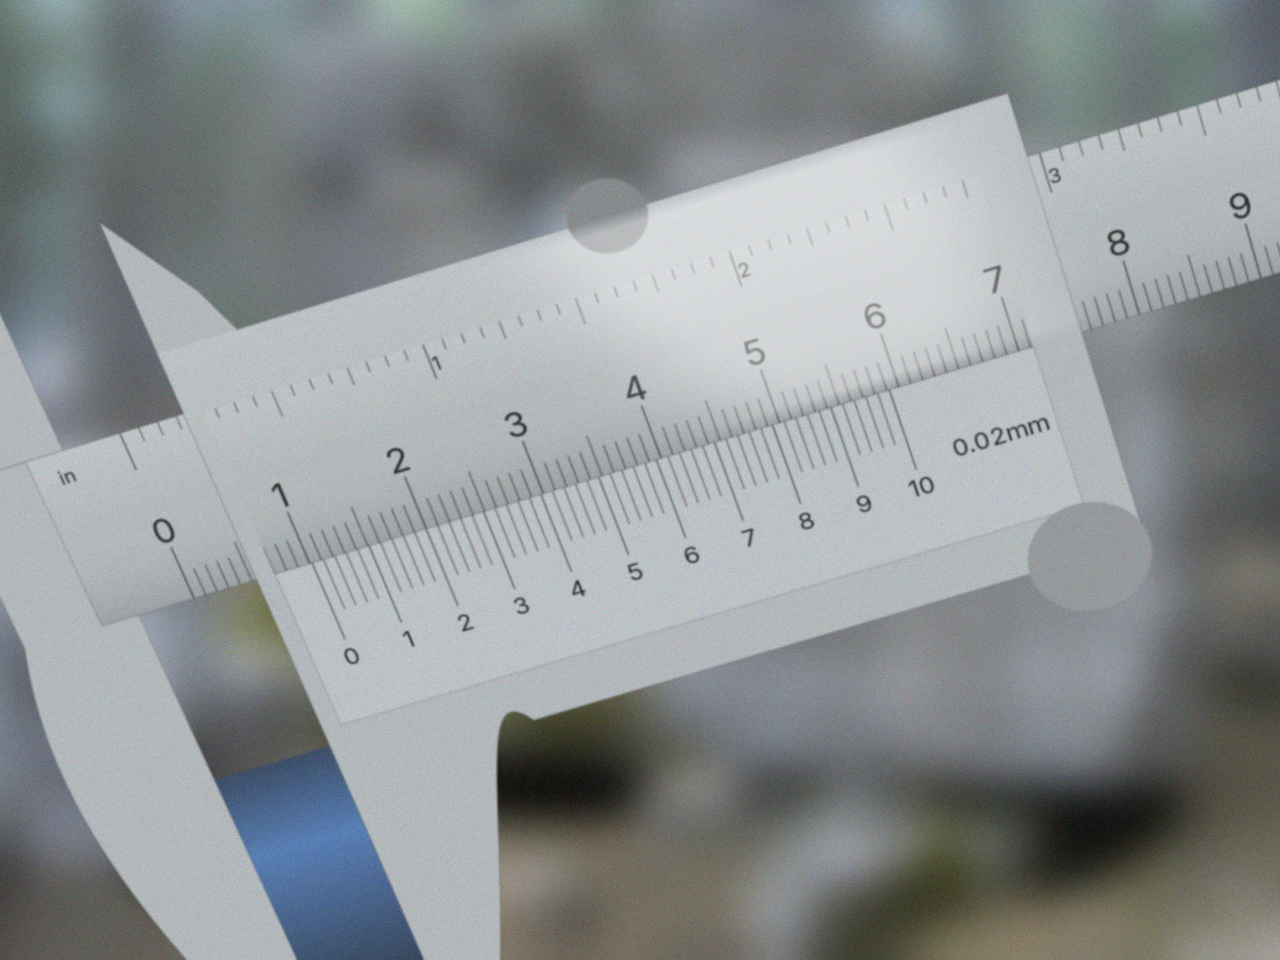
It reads 10.2
